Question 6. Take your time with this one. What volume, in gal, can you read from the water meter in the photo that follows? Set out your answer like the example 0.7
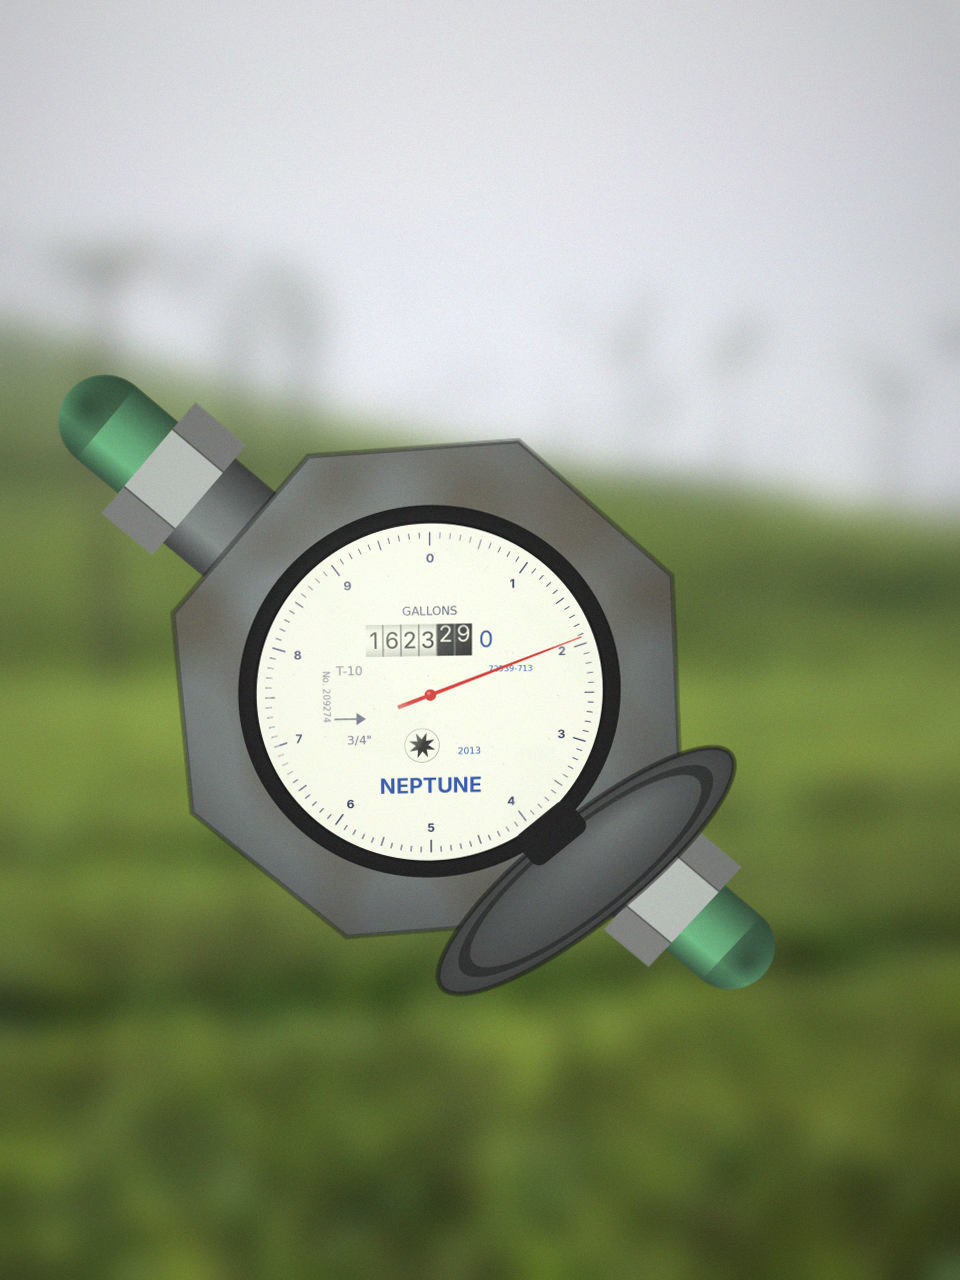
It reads 1623291.9
